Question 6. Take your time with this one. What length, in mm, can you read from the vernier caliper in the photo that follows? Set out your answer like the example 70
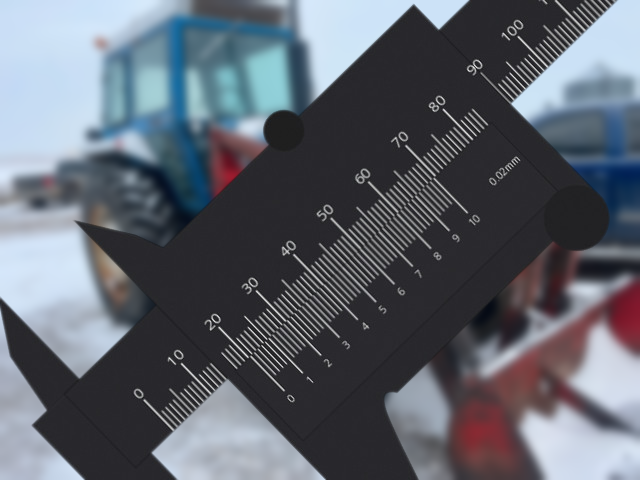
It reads 20.5
